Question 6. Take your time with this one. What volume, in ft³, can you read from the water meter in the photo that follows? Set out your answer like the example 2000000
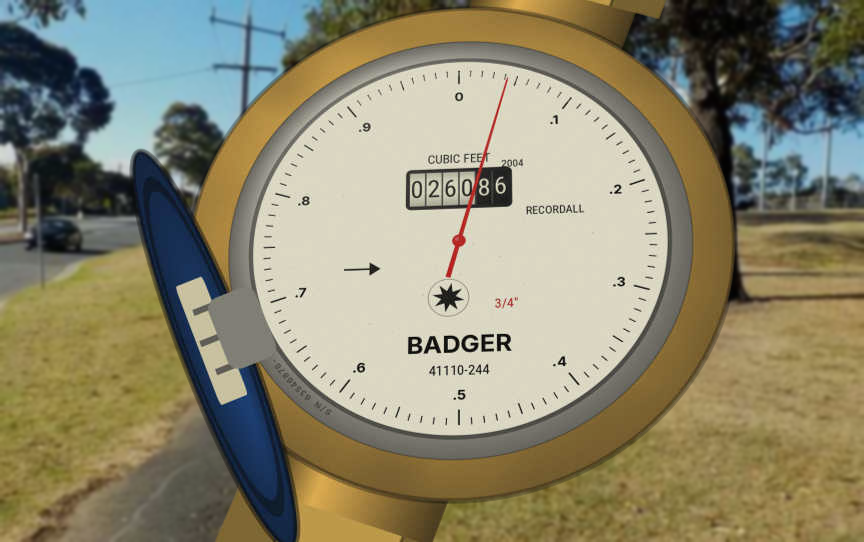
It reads 26086.04
